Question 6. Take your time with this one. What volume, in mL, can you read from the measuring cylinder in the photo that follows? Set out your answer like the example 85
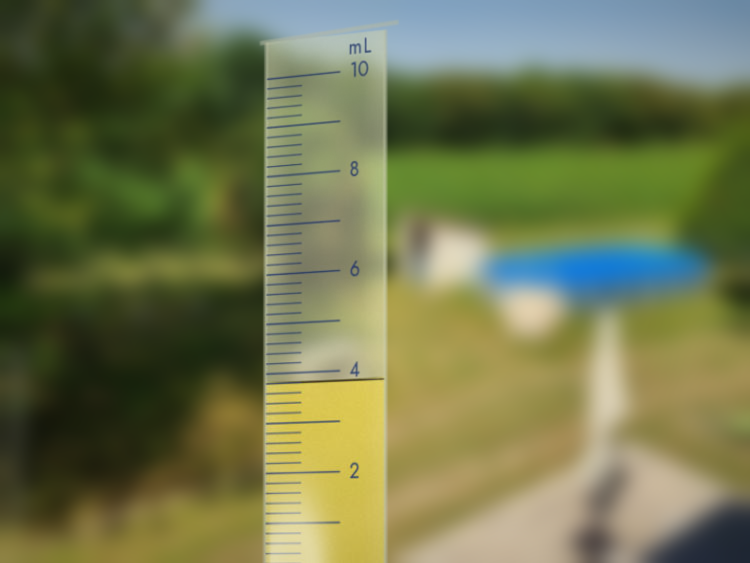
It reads 3.8
